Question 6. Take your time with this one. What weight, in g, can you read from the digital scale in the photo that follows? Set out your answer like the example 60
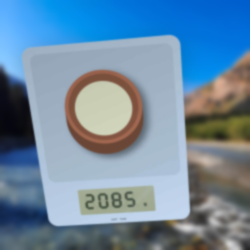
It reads 2085
